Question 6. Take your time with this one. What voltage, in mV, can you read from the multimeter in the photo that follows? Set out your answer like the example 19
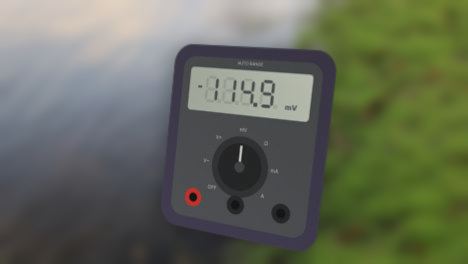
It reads -114.9
